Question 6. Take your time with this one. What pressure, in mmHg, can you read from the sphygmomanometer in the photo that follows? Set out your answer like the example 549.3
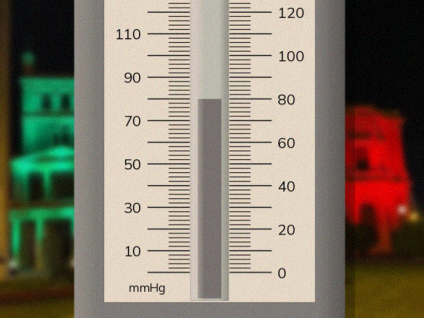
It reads 80
